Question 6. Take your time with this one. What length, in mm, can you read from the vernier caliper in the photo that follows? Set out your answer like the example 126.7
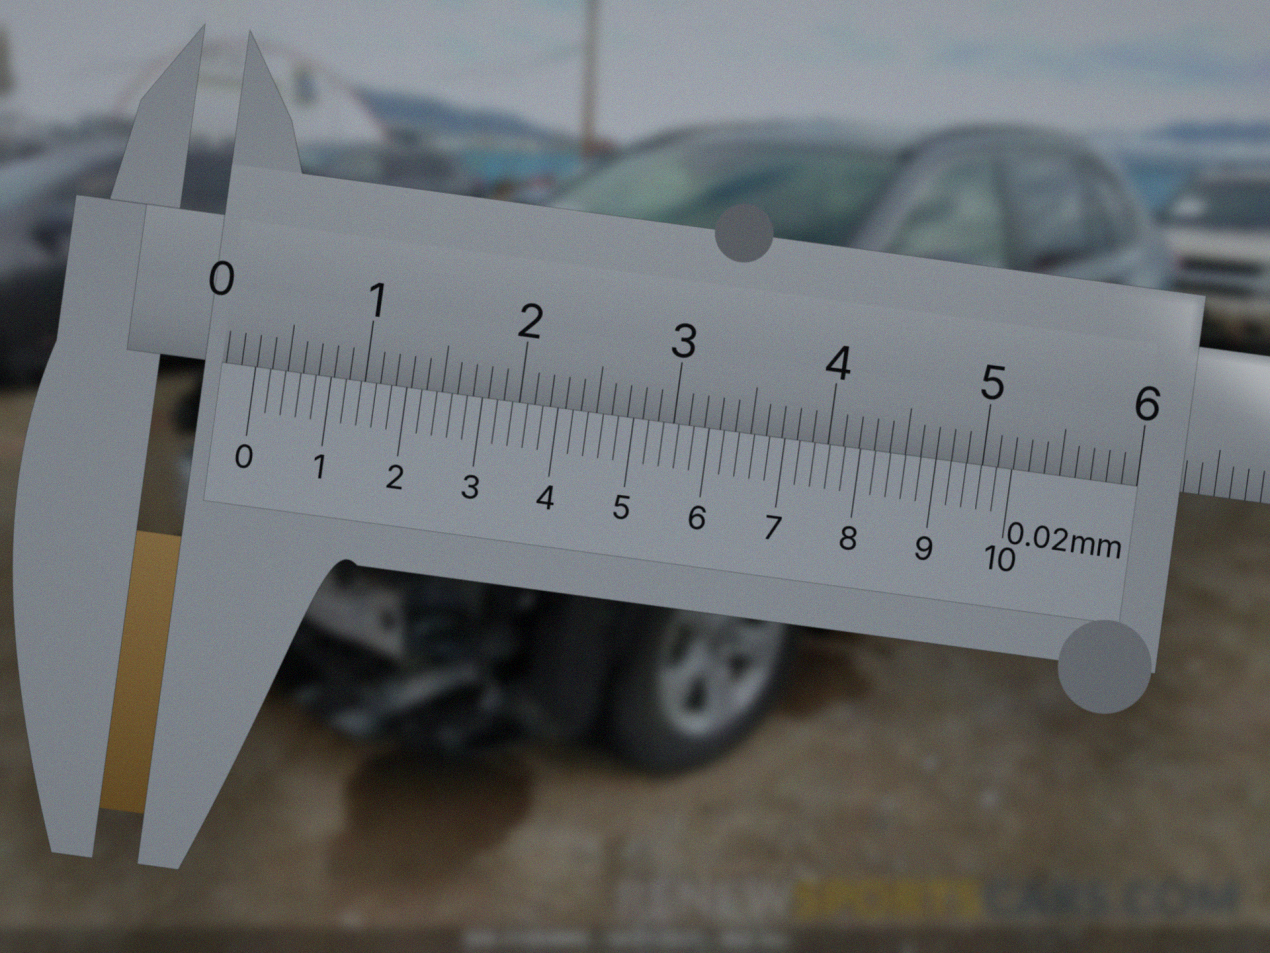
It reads 2.9
